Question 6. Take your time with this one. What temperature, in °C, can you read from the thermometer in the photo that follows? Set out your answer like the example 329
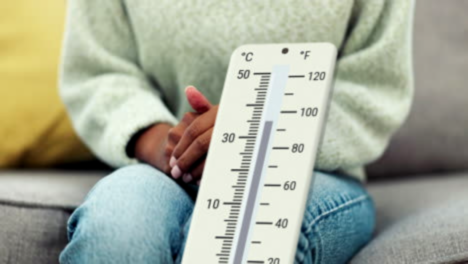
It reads 35
